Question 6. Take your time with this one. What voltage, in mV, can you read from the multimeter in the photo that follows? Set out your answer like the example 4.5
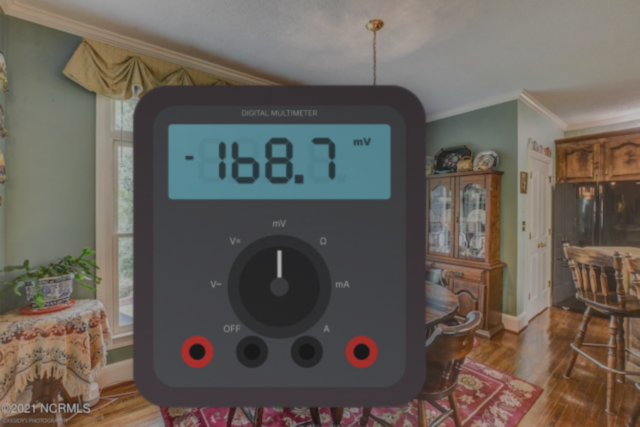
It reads -168.7
